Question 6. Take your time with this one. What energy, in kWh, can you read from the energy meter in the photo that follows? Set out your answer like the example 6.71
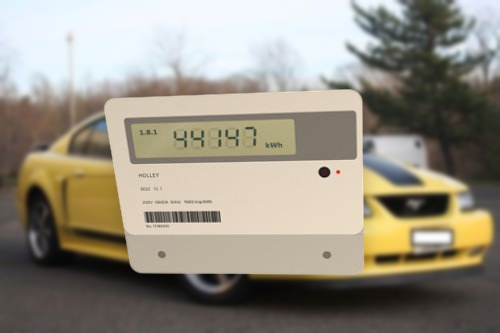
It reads 44147
